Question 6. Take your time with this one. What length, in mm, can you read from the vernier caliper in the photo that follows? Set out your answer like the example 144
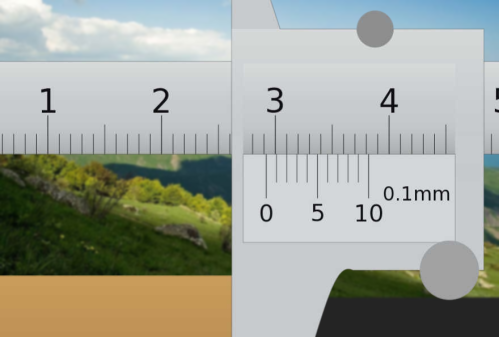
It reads 29.2
